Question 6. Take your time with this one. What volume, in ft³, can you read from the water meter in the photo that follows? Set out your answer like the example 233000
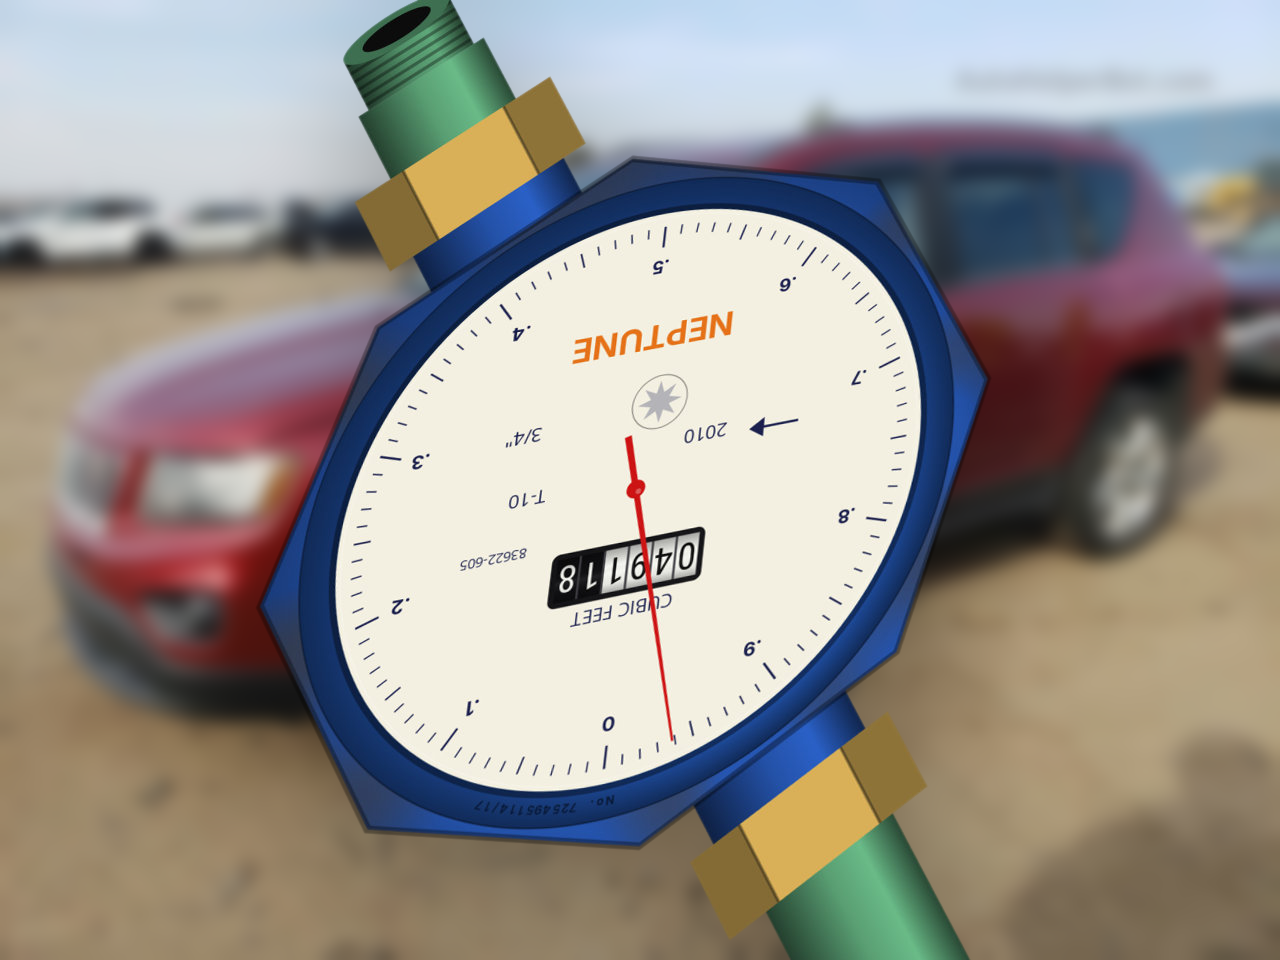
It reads 49117.96
